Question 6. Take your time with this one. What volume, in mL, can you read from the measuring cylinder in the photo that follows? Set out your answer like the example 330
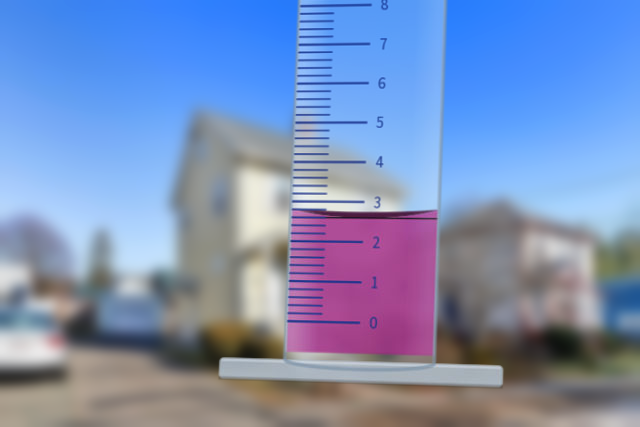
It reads 2.6
